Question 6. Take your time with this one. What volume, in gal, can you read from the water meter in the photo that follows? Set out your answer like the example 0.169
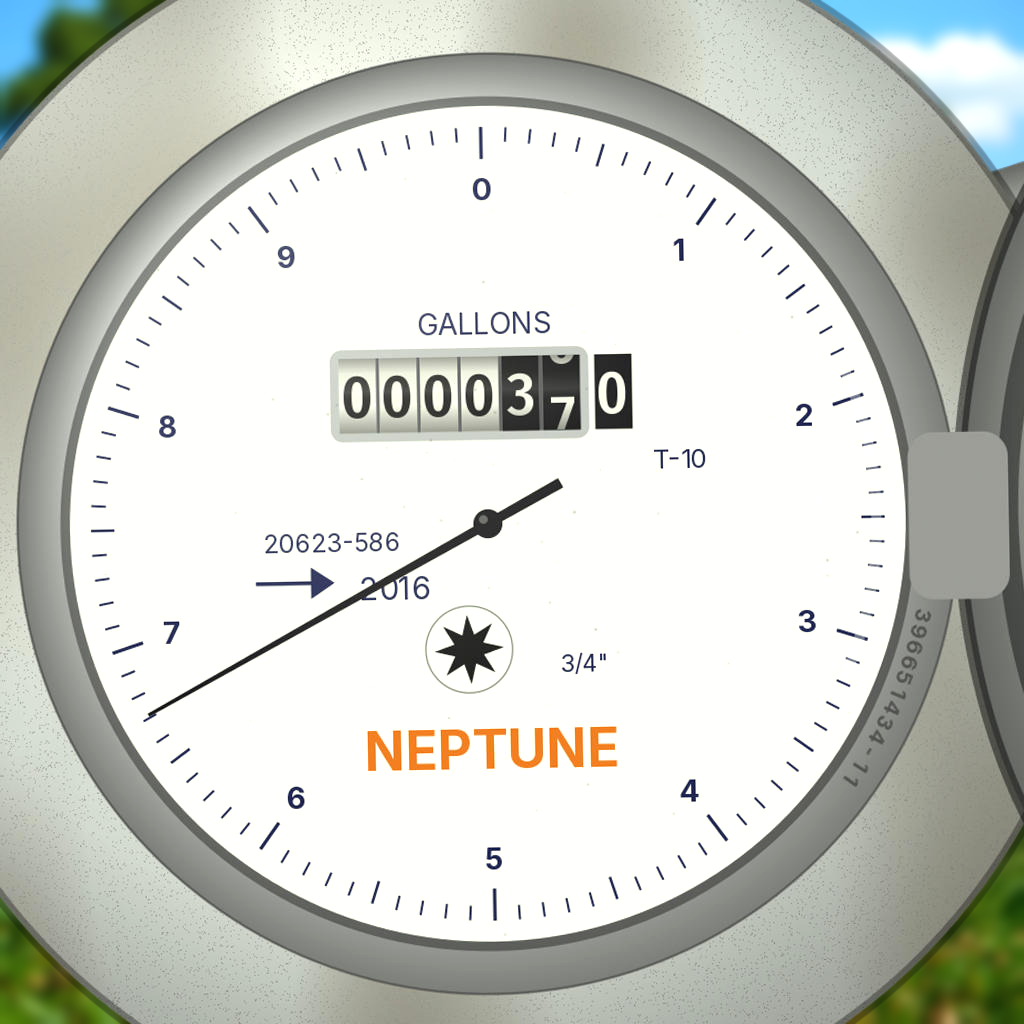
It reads 366.7
